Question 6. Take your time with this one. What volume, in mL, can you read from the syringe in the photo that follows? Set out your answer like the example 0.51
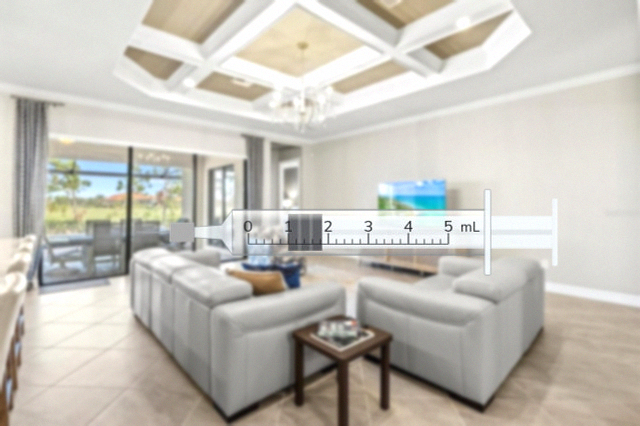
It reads 1
